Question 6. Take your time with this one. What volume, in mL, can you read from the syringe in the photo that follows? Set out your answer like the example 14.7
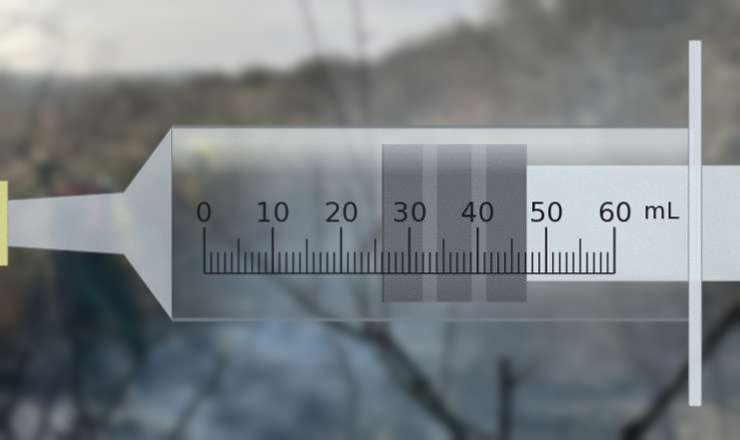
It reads 26
